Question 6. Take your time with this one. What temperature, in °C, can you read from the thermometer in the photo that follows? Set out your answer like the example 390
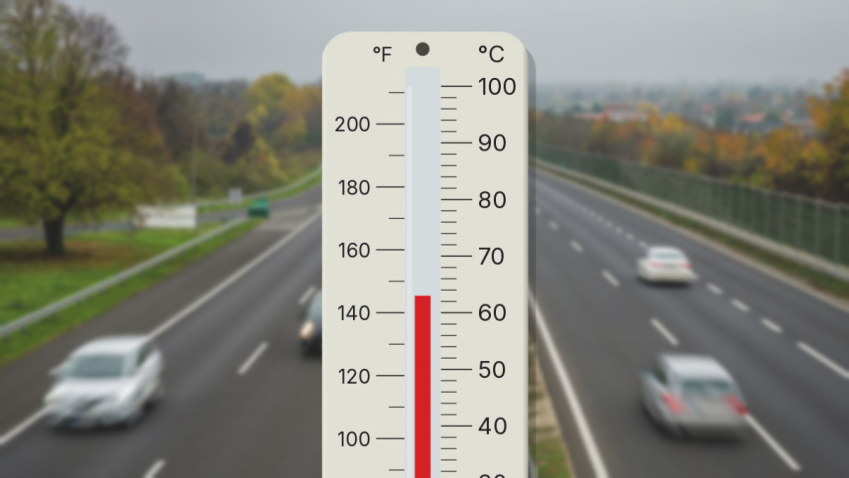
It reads 63
